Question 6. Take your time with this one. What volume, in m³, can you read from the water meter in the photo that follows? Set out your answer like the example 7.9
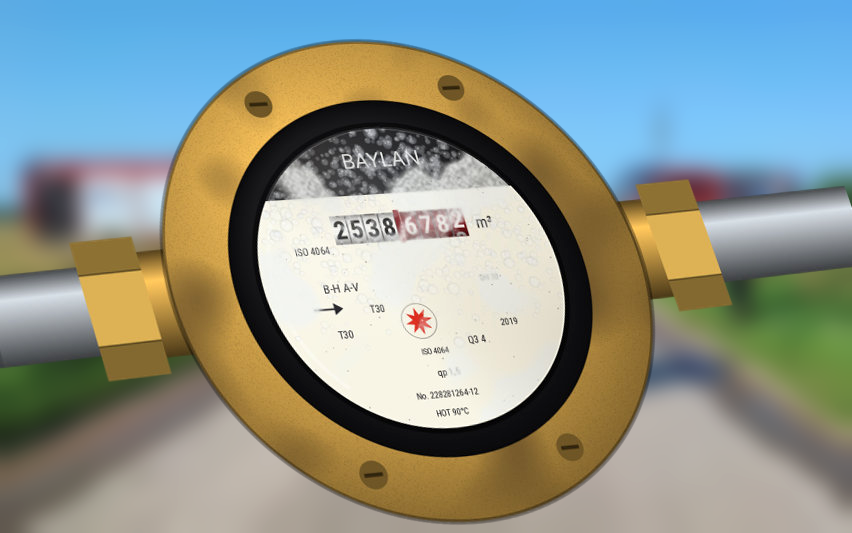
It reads 2538.6782
